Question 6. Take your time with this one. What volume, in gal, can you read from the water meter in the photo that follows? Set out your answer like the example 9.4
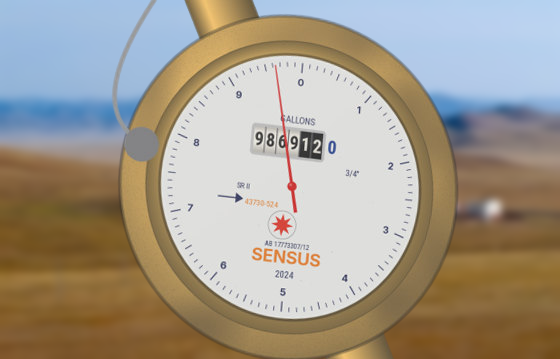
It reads 9869119.6
